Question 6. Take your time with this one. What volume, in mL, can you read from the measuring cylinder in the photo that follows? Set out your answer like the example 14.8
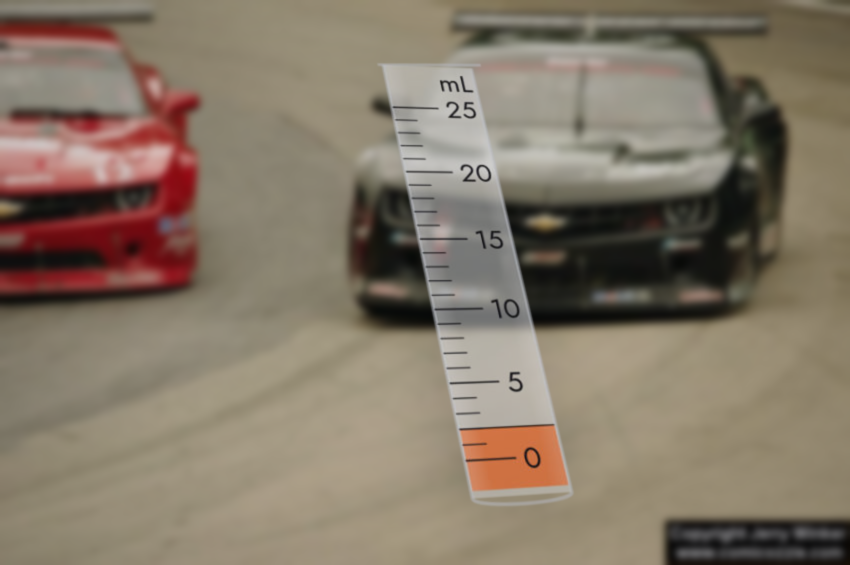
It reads 2
